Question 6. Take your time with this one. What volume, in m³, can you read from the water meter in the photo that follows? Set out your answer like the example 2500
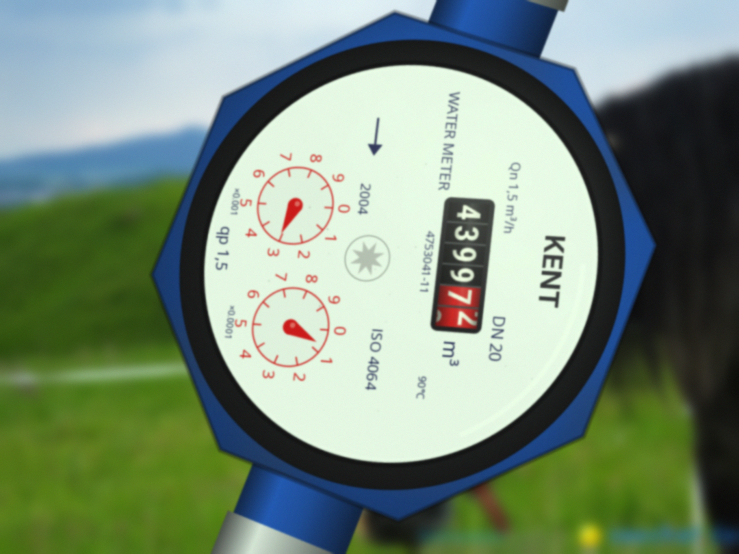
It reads 4399.7230
